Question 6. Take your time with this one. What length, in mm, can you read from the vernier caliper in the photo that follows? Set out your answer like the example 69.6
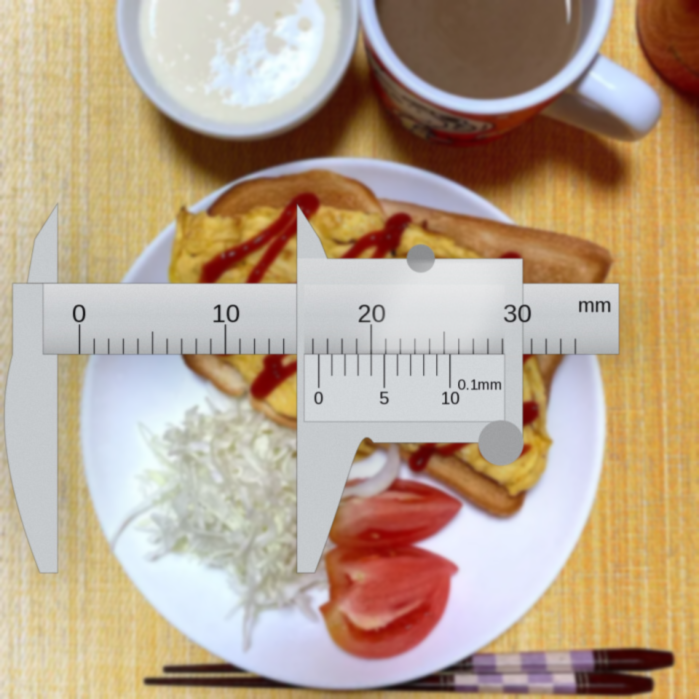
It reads 16.4
